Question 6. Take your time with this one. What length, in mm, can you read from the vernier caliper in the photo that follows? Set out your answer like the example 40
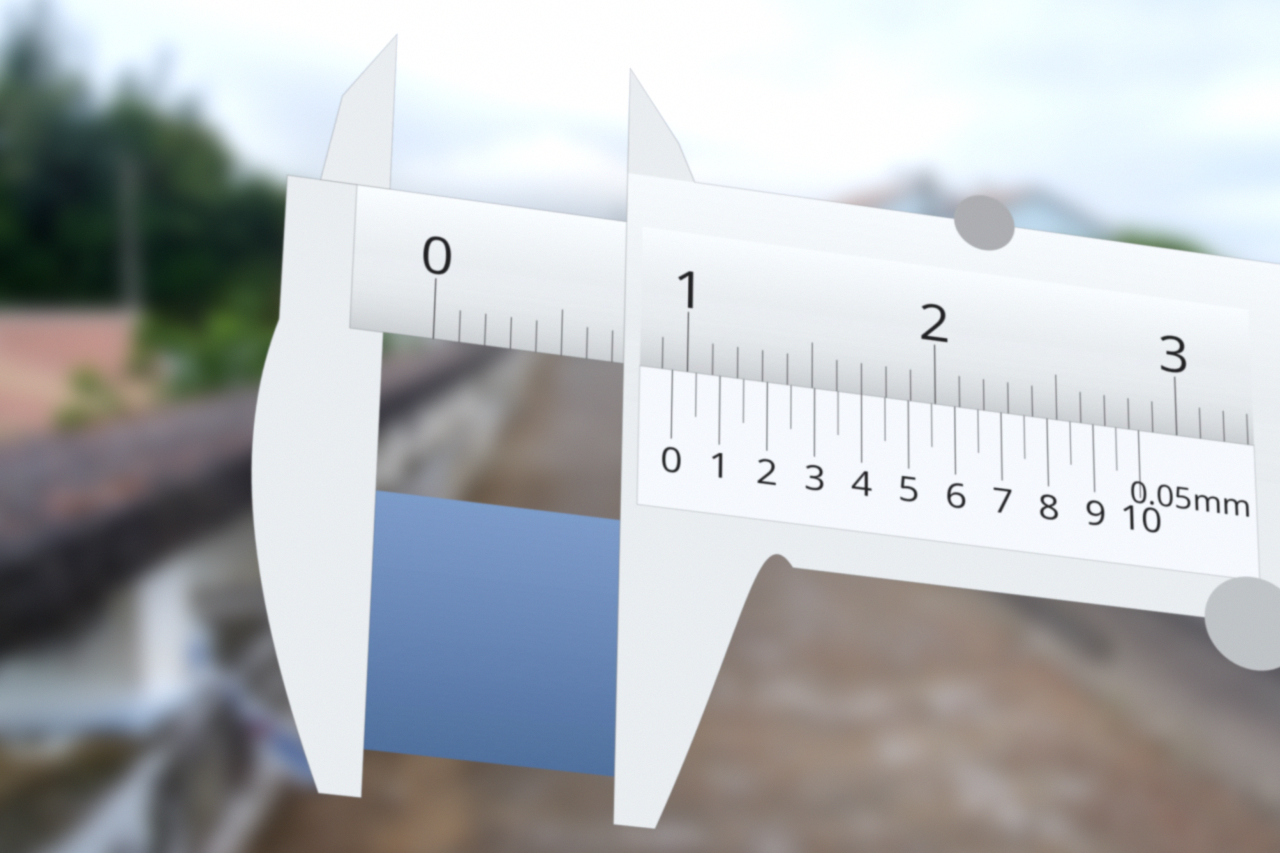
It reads 9.4
